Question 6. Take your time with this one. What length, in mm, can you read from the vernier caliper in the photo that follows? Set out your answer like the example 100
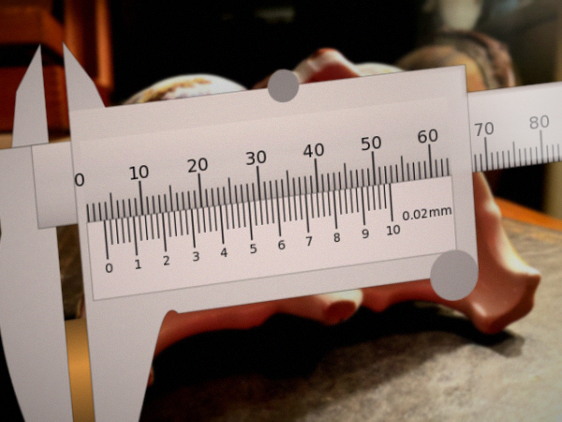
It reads 3.6
